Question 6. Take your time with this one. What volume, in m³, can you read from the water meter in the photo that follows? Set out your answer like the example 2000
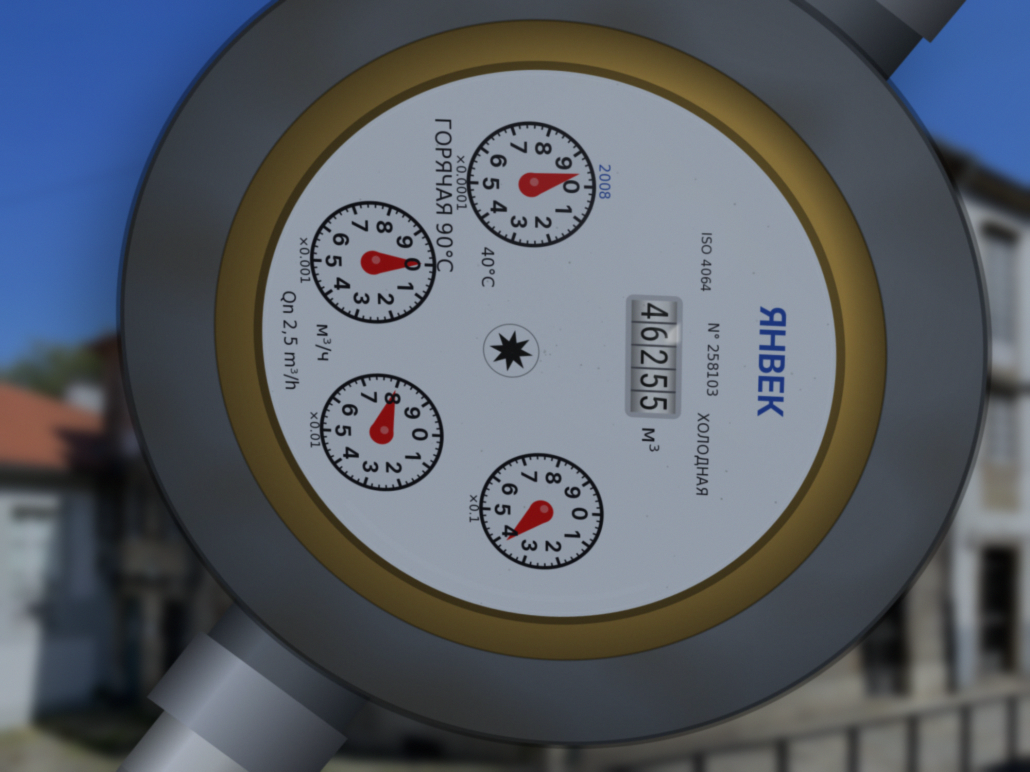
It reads 46255.3799
